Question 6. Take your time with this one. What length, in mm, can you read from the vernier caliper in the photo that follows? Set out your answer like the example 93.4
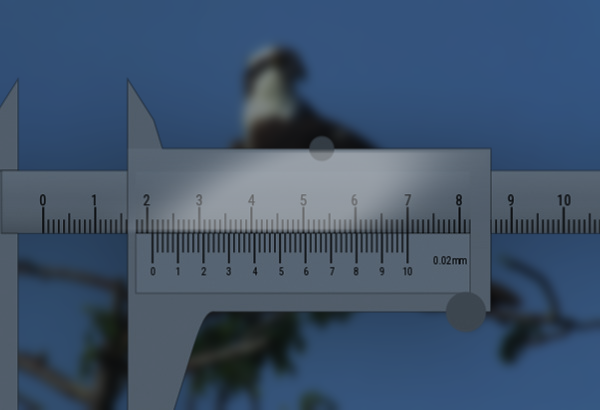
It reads 21.0
